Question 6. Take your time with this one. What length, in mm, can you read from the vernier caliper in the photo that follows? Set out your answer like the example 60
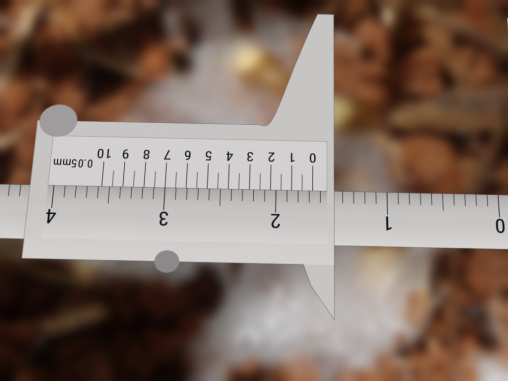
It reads 16.7
